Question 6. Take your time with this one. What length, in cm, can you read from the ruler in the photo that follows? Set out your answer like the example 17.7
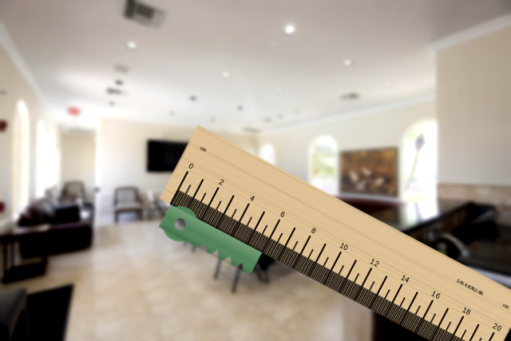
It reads 6
